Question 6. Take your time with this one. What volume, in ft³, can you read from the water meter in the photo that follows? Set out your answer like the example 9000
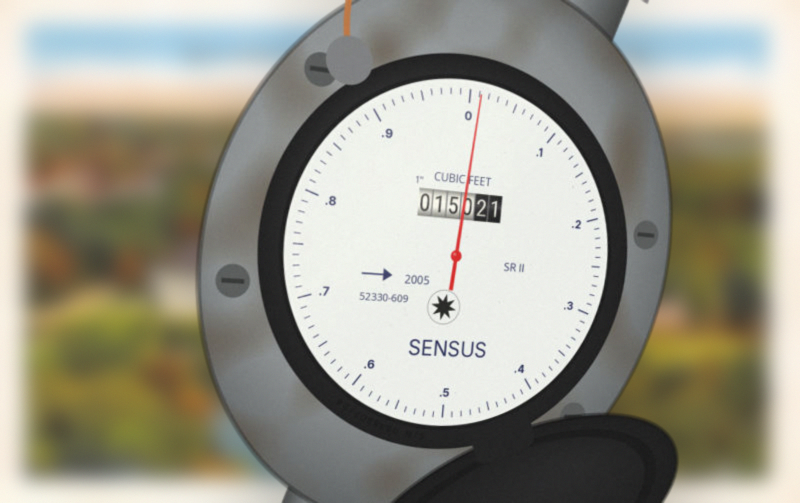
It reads 15021.01
